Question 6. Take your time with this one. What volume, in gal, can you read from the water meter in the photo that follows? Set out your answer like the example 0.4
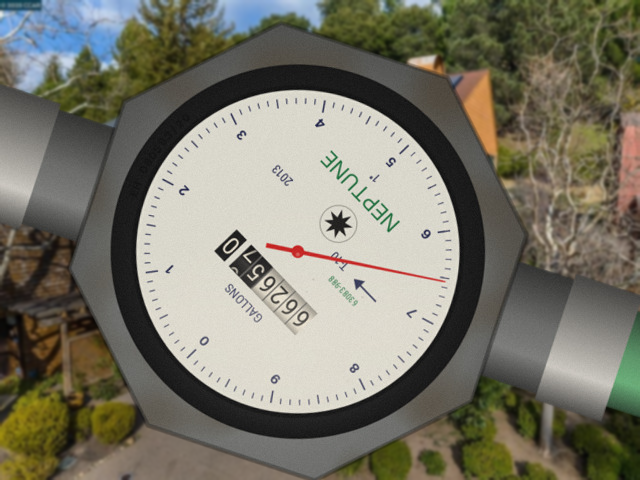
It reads 6626566.5
